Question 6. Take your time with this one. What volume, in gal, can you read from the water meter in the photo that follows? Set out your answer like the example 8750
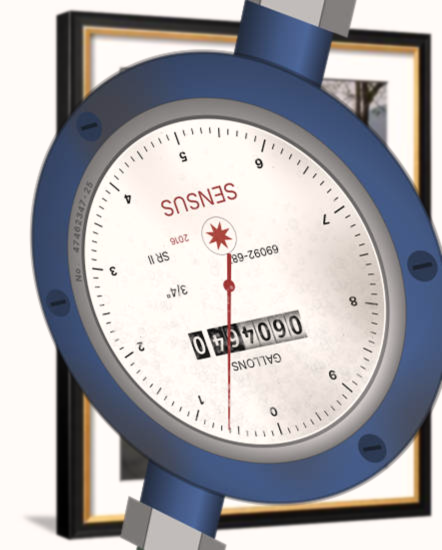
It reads 604640.6
